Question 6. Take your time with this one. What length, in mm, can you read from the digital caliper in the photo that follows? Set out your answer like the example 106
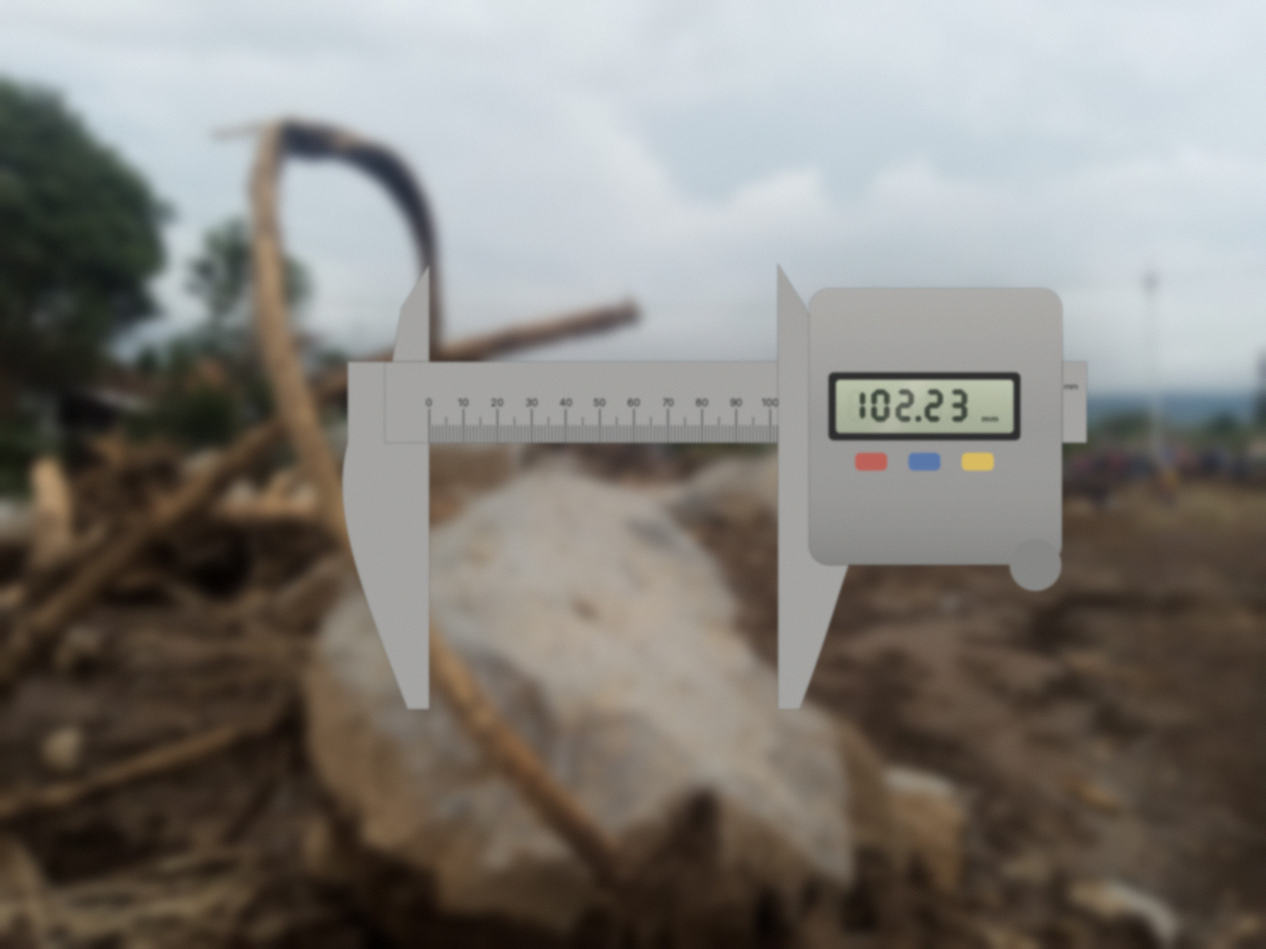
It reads 102.23
